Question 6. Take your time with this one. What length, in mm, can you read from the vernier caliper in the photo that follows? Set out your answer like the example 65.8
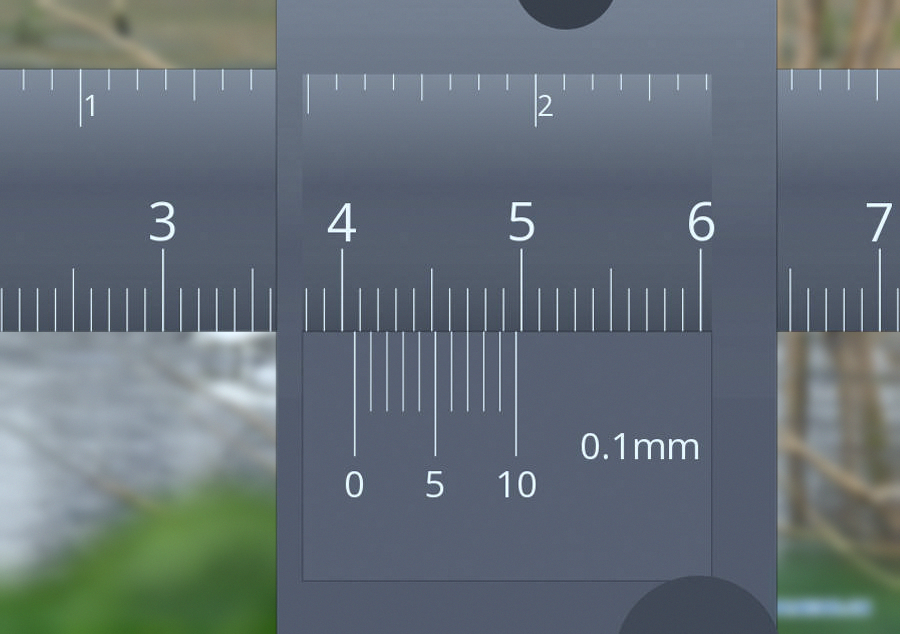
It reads 40.7
